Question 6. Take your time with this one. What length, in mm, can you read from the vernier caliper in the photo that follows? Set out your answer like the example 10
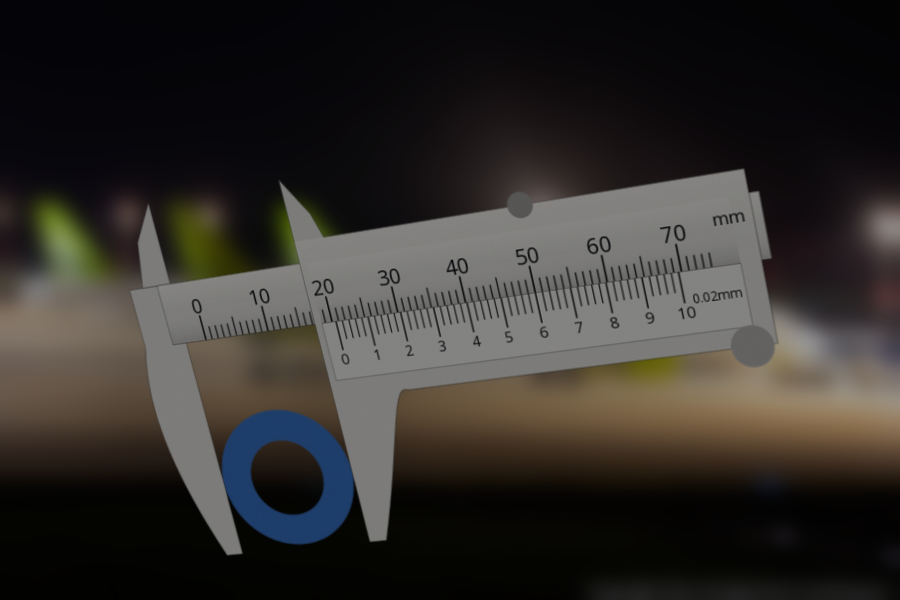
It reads 20.6
